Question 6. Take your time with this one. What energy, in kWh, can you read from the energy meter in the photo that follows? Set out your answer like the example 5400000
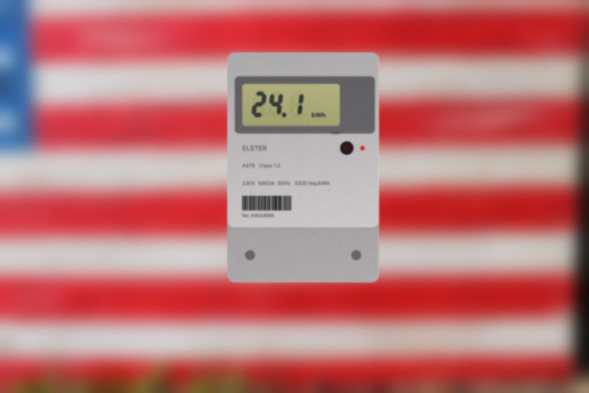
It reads 24.1
